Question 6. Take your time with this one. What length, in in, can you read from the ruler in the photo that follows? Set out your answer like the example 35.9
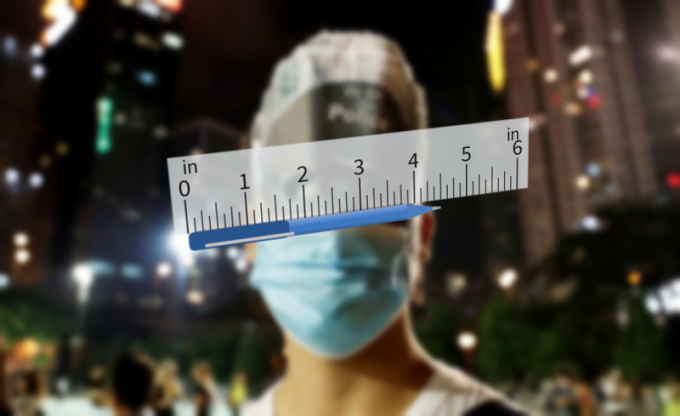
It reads 4.5
